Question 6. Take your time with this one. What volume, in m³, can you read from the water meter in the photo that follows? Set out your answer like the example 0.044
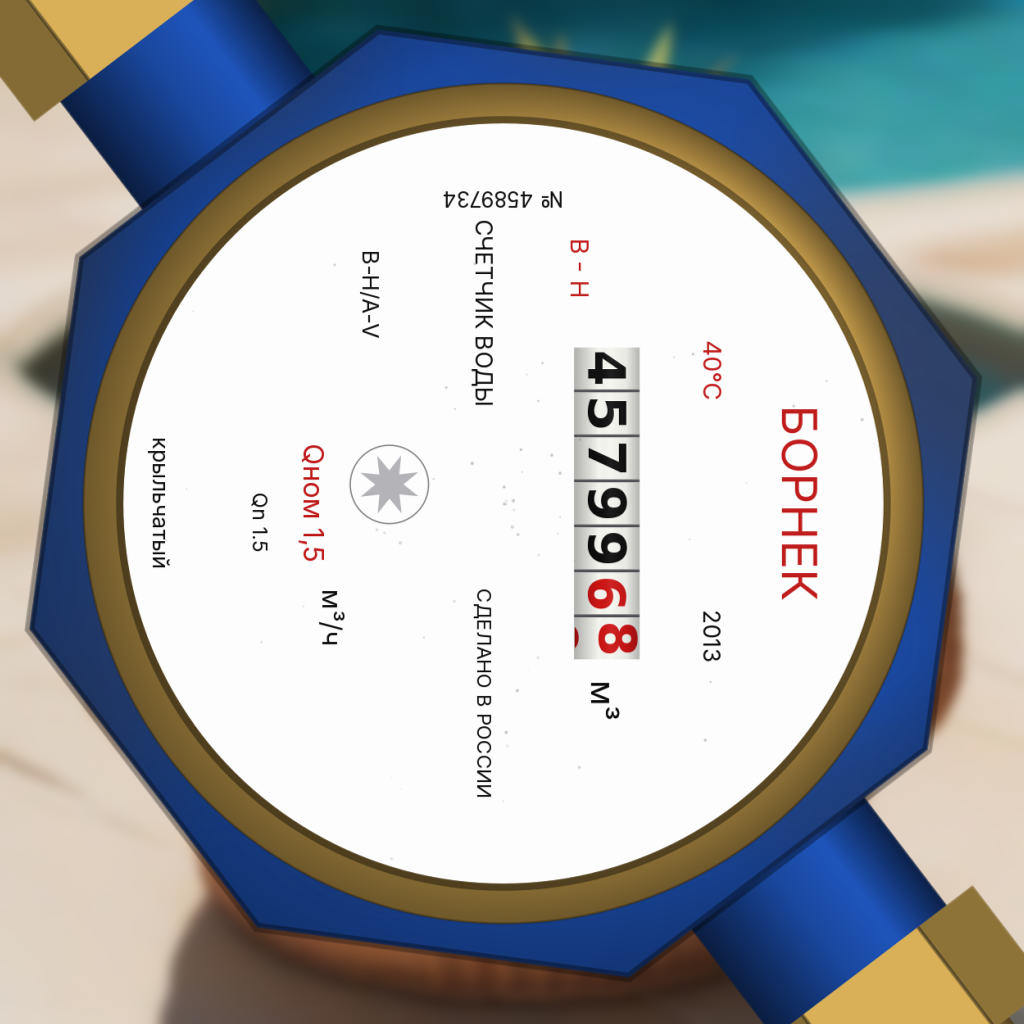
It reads 45799.68
